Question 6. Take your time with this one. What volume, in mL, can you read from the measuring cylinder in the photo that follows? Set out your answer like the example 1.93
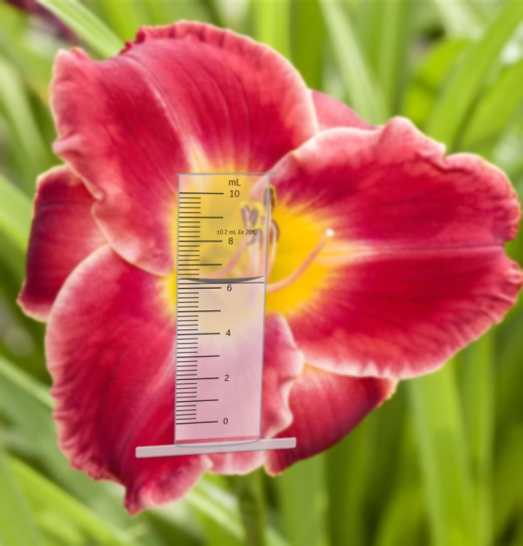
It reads 6.2
